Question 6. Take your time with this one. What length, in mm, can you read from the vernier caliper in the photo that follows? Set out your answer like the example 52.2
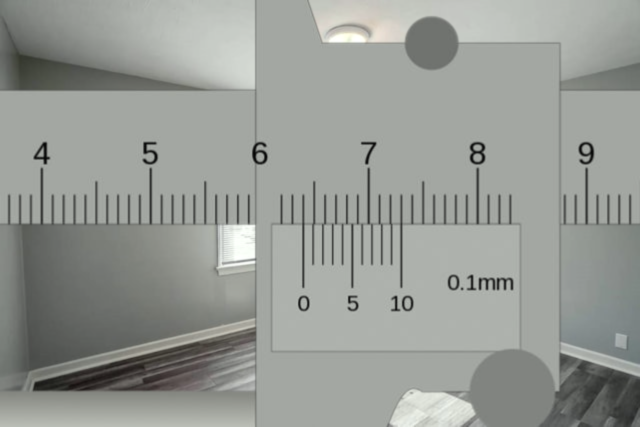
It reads 64.0
